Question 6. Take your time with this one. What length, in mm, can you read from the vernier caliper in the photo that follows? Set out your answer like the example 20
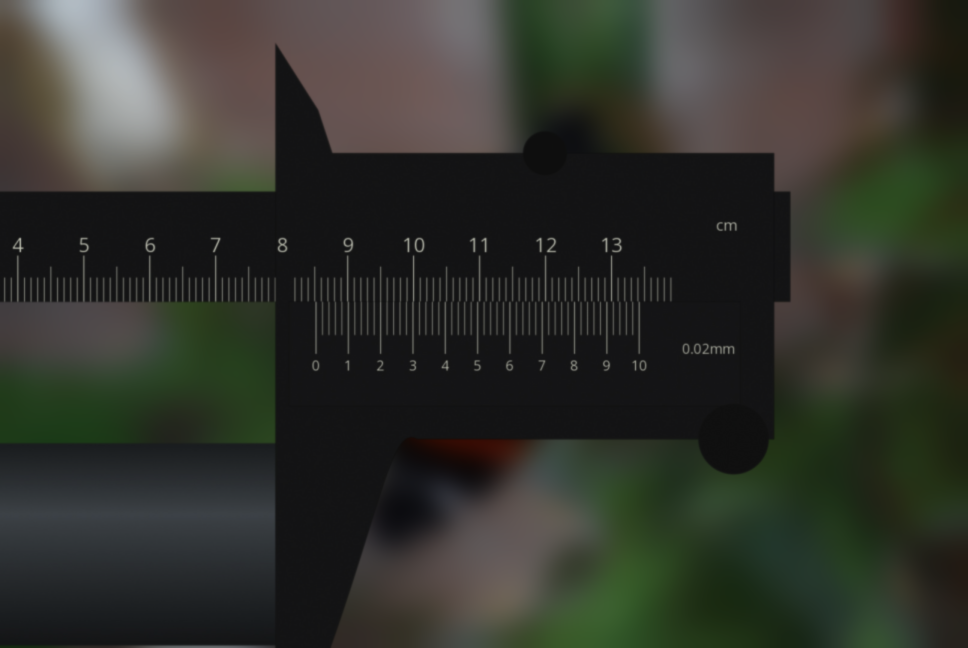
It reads 85.2
